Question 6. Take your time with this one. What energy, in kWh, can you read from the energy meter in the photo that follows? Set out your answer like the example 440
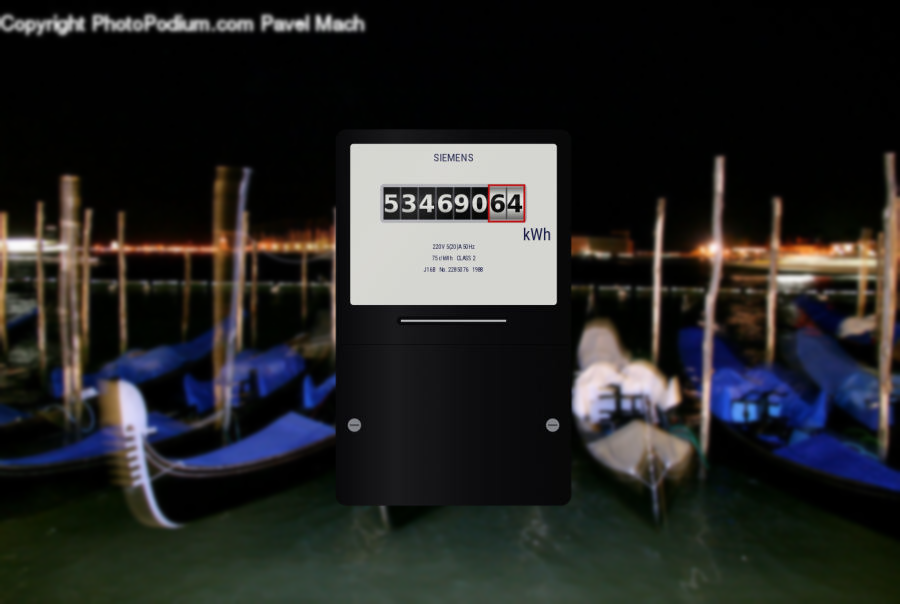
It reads 534690.64
